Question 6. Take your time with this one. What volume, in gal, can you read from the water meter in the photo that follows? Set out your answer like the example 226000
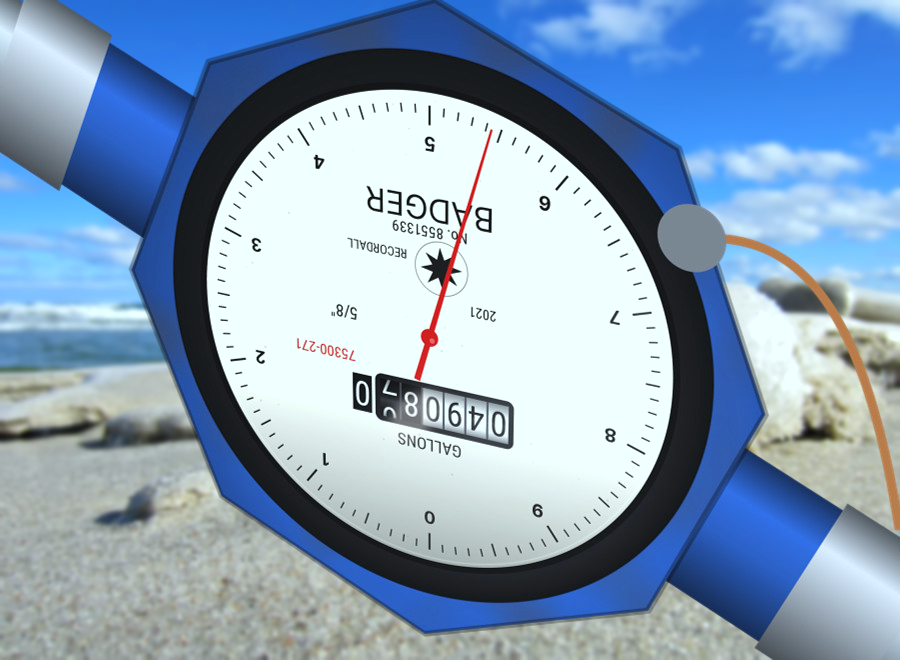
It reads 490865.4
